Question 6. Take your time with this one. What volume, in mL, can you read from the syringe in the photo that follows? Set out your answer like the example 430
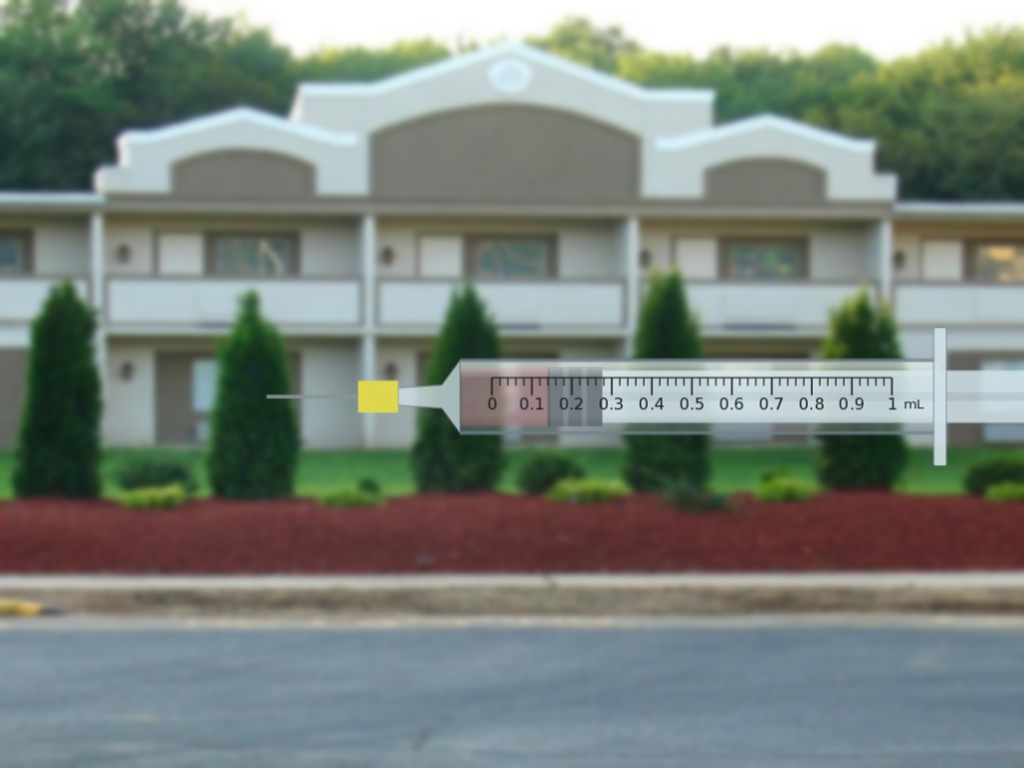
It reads 0.14
